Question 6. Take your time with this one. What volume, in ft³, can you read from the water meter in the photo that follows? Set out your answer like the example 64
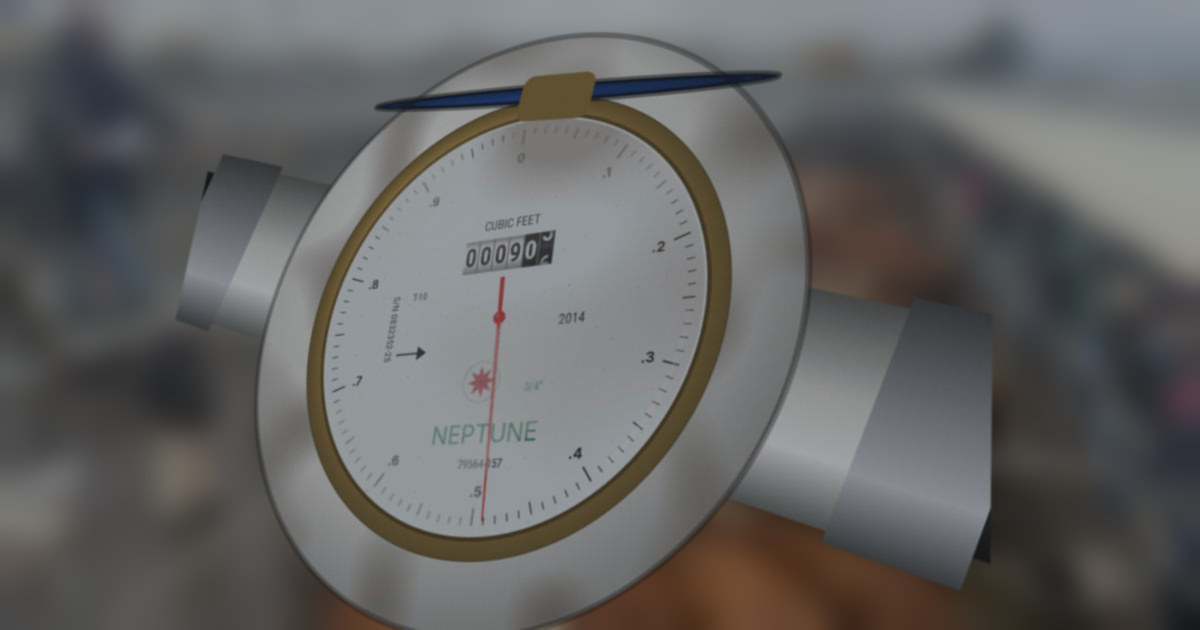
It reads 905.49
